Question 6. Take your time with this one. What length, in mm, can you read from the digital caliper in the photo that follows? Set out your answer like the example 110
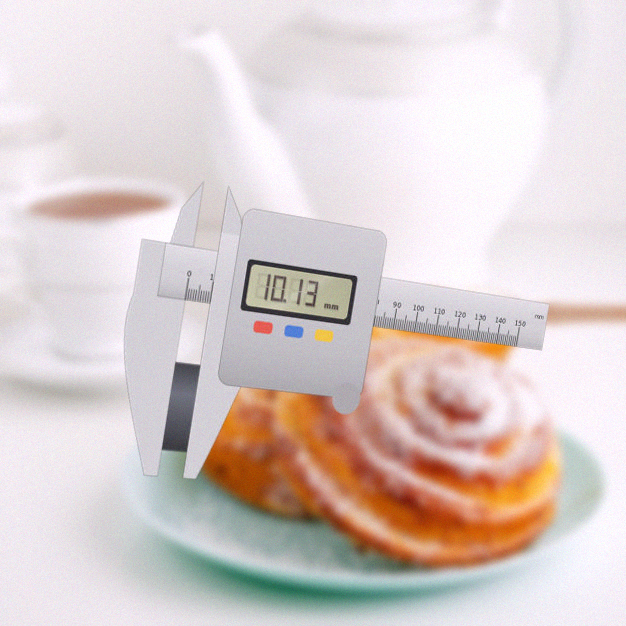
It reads 10.13
